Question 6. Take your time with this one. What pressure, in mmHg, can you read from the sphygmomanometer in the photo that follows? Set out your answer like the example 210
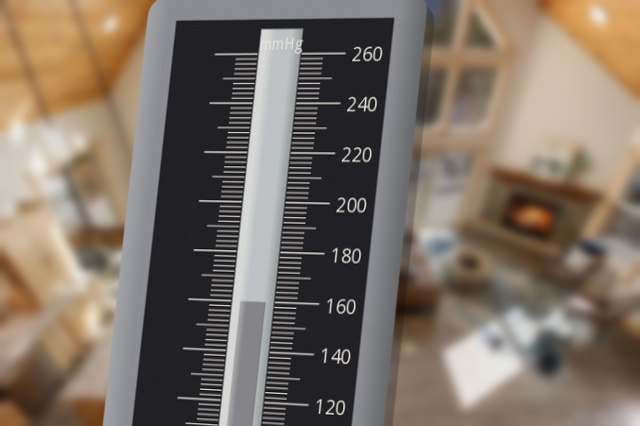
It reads 160
